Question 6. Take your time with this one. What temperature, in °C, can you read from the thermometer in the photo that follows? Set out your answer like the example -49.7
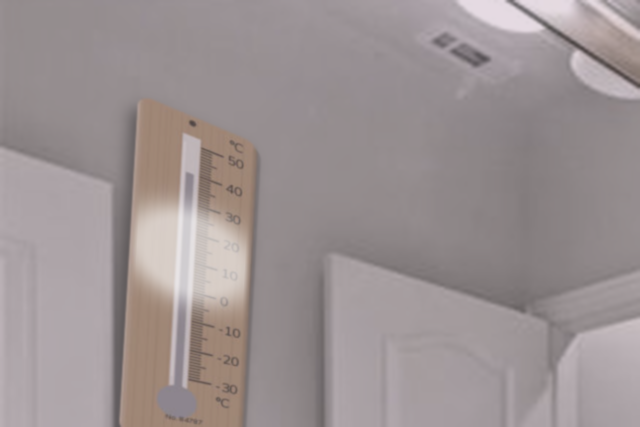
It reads 40
